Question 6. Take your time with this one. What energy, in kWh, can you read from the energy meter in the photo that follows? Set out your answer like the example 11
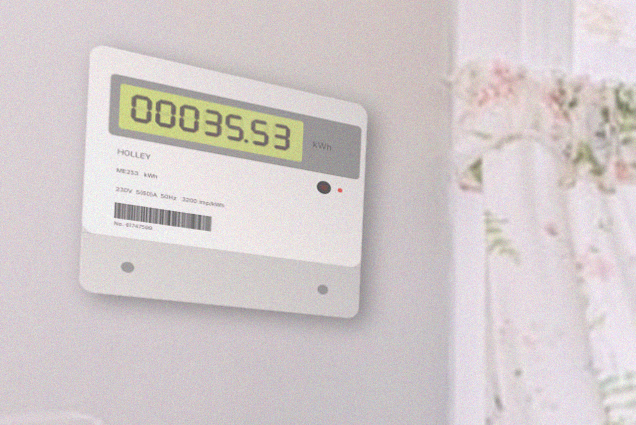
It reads 35.53
